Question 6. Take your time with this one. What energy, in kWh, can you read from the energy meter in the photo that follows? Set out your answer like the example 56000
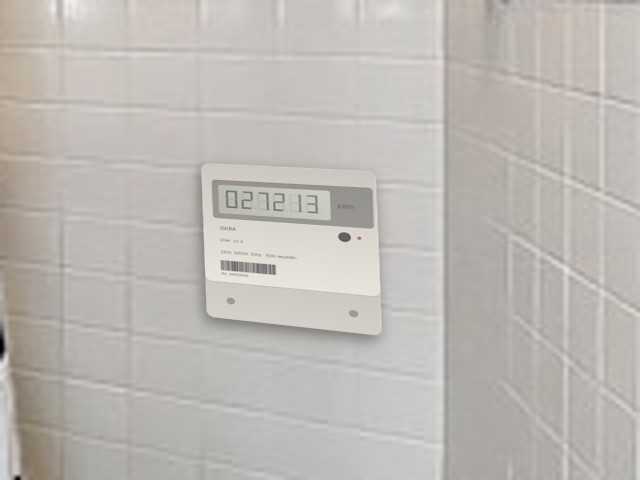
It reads 27213
